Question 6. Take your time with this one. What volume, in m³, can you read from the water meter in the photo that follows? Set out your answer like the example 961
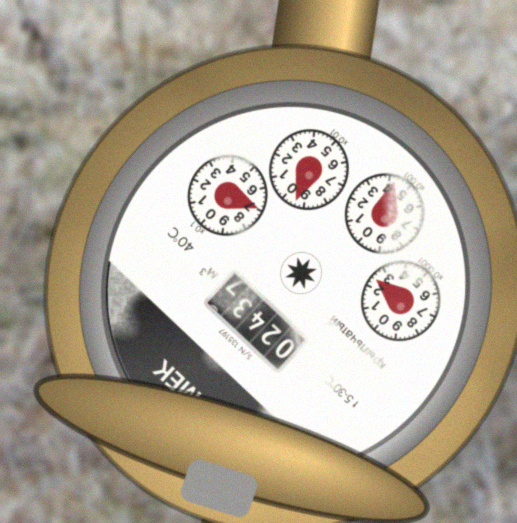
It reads 2436.6942
